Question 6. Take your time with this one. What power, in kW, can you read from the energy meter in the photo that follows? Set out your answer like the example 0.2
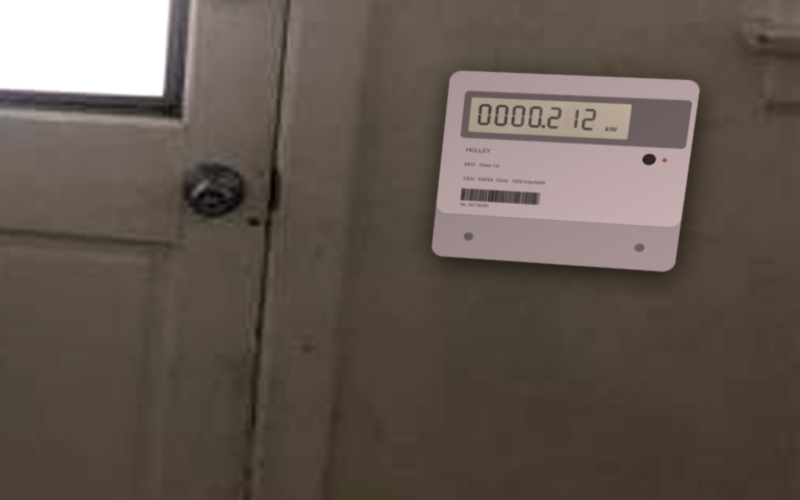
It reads 0.212
